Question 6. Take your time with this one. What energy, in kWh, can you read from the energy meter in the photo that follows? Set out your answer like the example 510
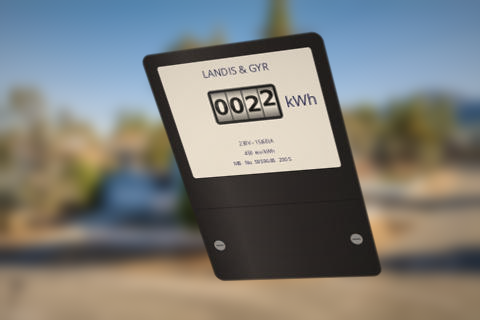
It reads 22
